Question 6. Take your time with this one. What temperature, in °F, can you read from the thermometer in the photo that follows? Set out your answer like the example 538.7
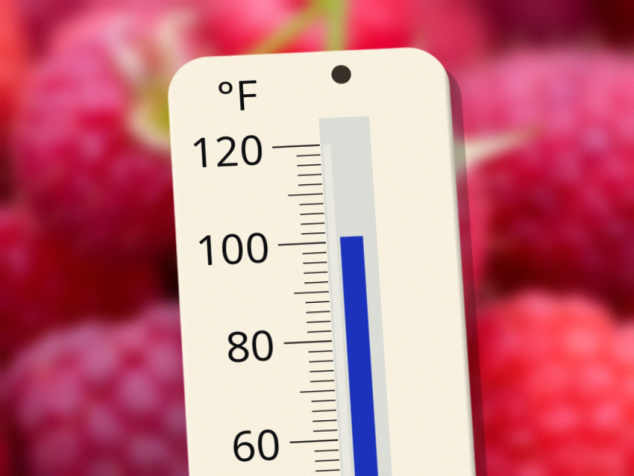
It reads 101
